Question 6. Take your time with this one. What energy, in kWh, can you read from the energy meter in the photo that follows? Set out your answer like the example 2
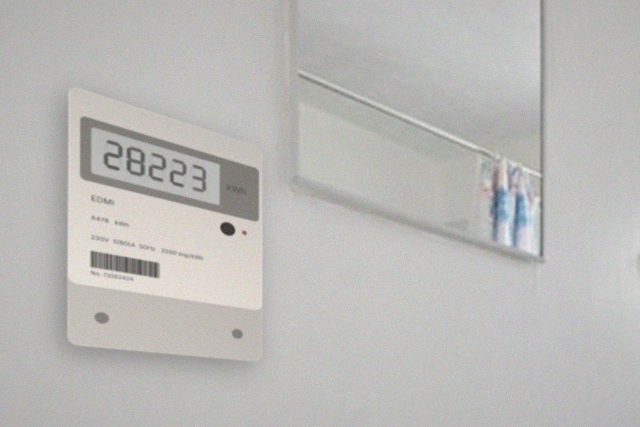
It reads 28223
